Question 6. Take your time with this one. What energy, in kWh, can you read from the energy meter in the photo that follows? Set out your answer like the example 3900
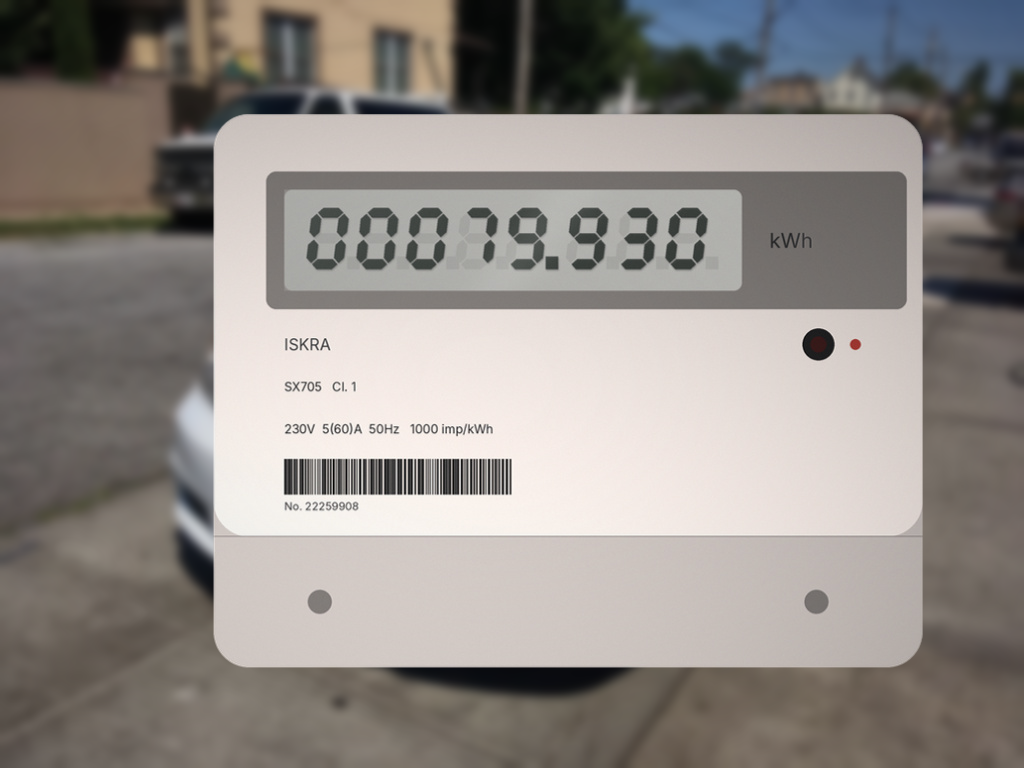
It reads 79.930
